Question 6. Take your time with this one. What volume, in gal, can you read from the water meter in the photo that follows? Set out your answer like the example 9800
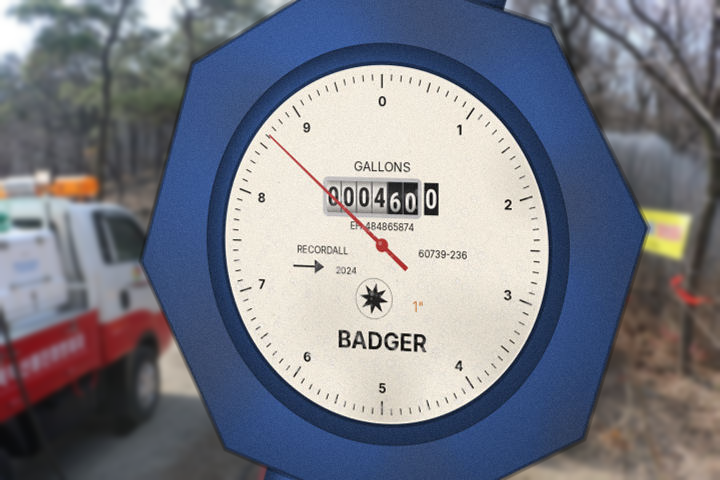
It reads 4598.6
